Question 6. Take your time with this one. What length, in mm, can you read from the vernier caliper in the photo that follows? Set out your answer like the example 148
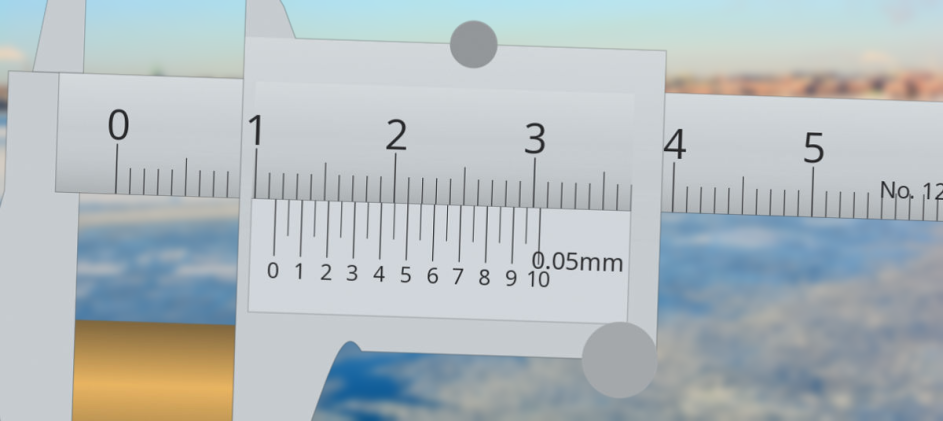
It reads 11.5
